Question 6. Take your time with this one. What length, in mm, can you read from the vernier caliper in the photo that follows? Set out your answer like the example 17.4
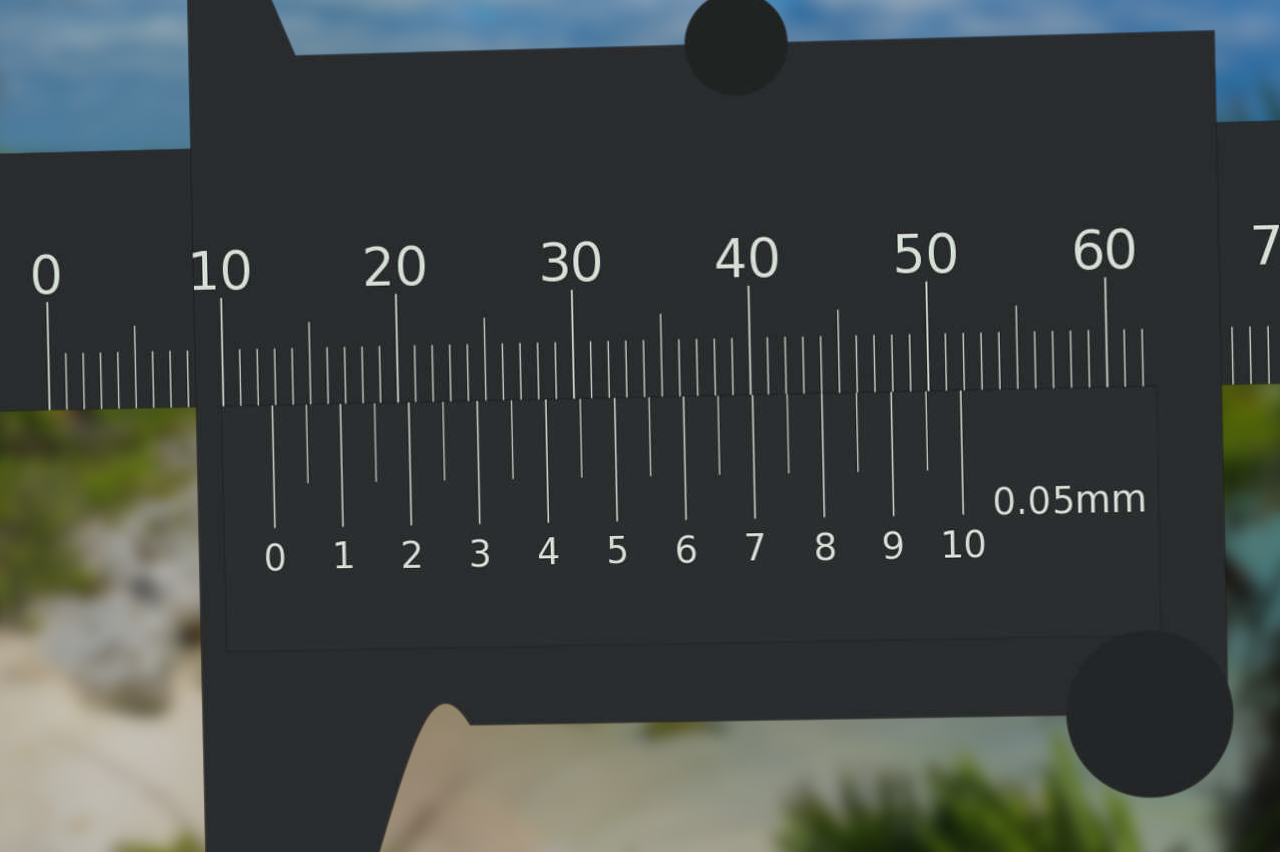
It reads 12.8
